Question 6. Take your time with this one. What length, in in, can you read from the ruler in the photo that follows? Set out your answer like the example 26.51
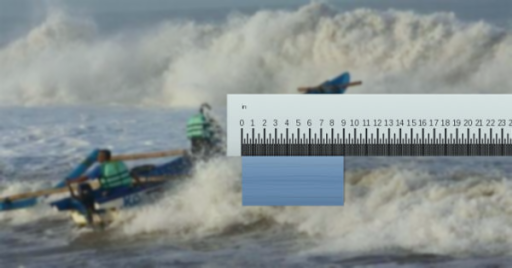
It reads 9
